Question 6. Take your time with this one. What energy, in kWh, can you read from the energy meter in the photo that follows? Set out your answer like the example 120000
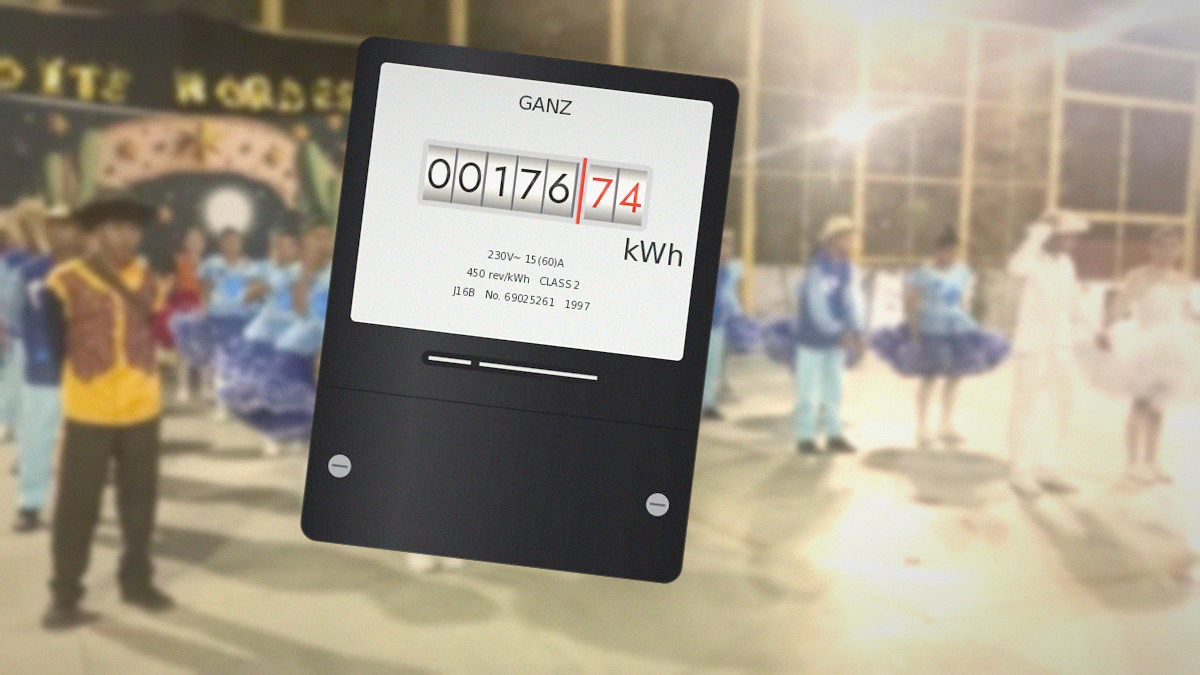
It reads 176.74
